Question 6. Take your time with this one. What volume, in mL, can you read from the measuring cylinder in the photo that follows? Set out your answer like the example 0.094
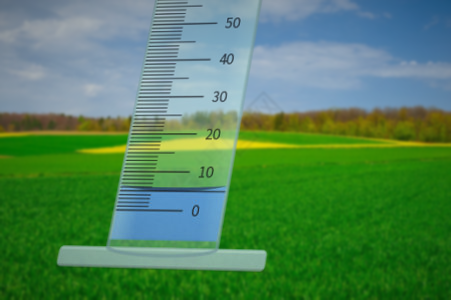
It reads 5
